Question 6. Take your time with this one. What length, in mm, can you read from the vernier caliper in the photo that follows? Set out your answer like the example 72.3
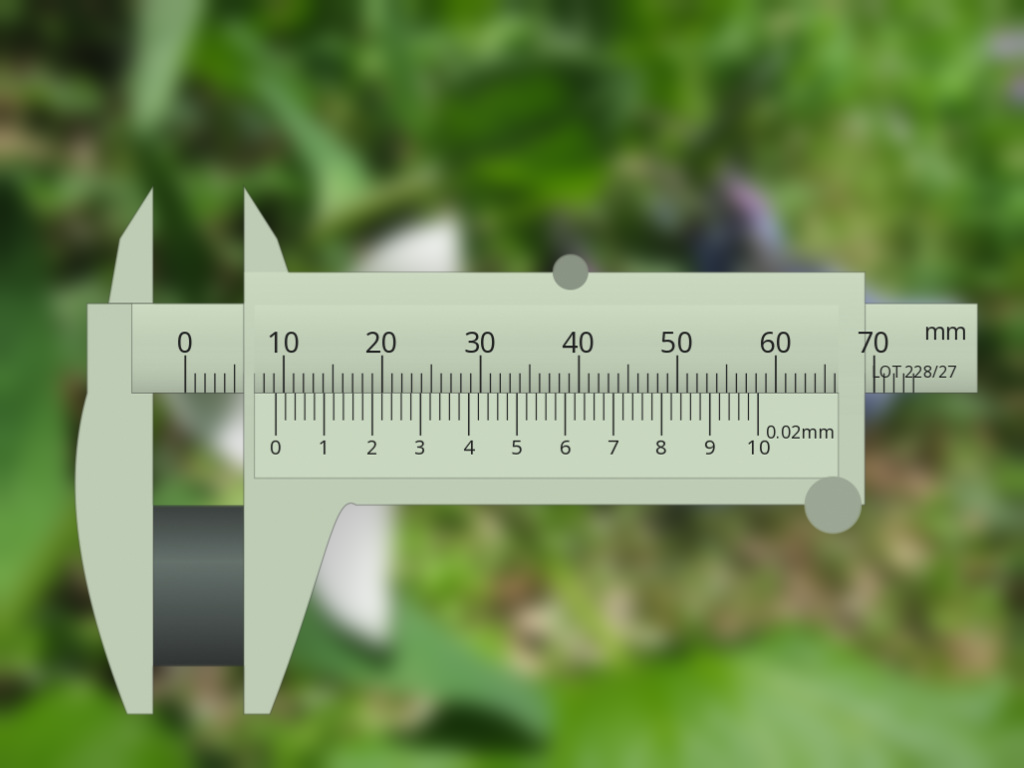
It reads 9.2
